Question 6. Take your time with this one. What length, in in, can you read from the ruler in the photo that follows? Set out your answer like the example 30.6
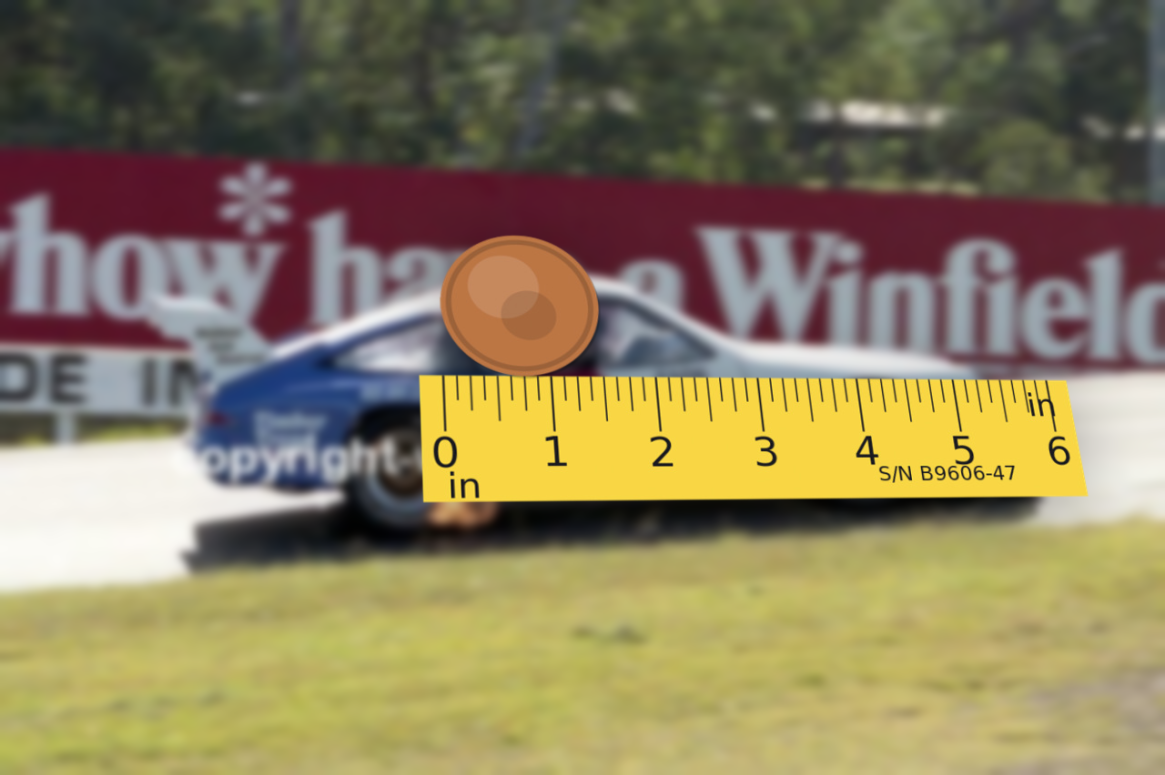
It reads 1.5
